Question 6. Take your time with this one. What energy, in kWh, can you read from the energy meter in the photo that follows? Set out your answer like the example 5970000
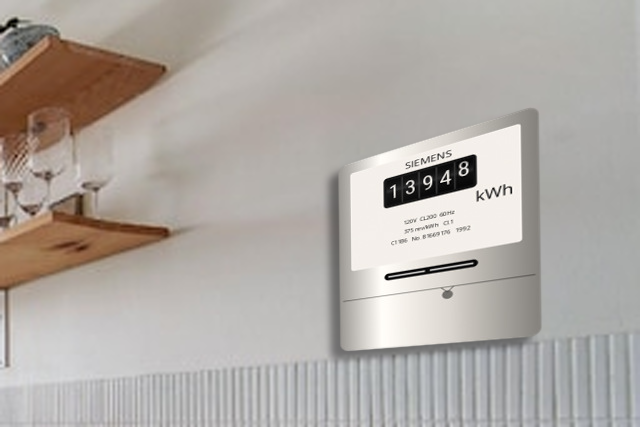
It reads 13948
